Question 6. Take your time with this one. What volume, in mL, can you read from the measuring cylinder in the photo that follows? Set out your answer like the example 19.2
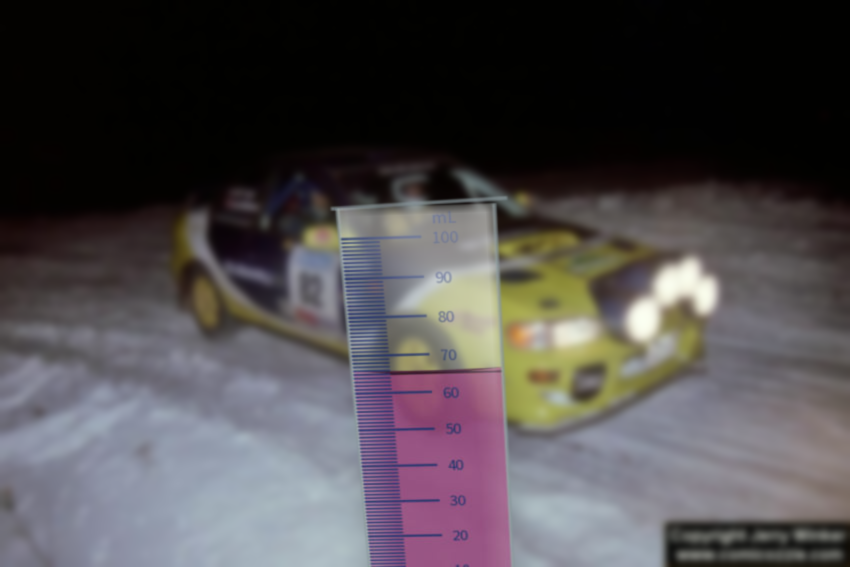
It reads 65
